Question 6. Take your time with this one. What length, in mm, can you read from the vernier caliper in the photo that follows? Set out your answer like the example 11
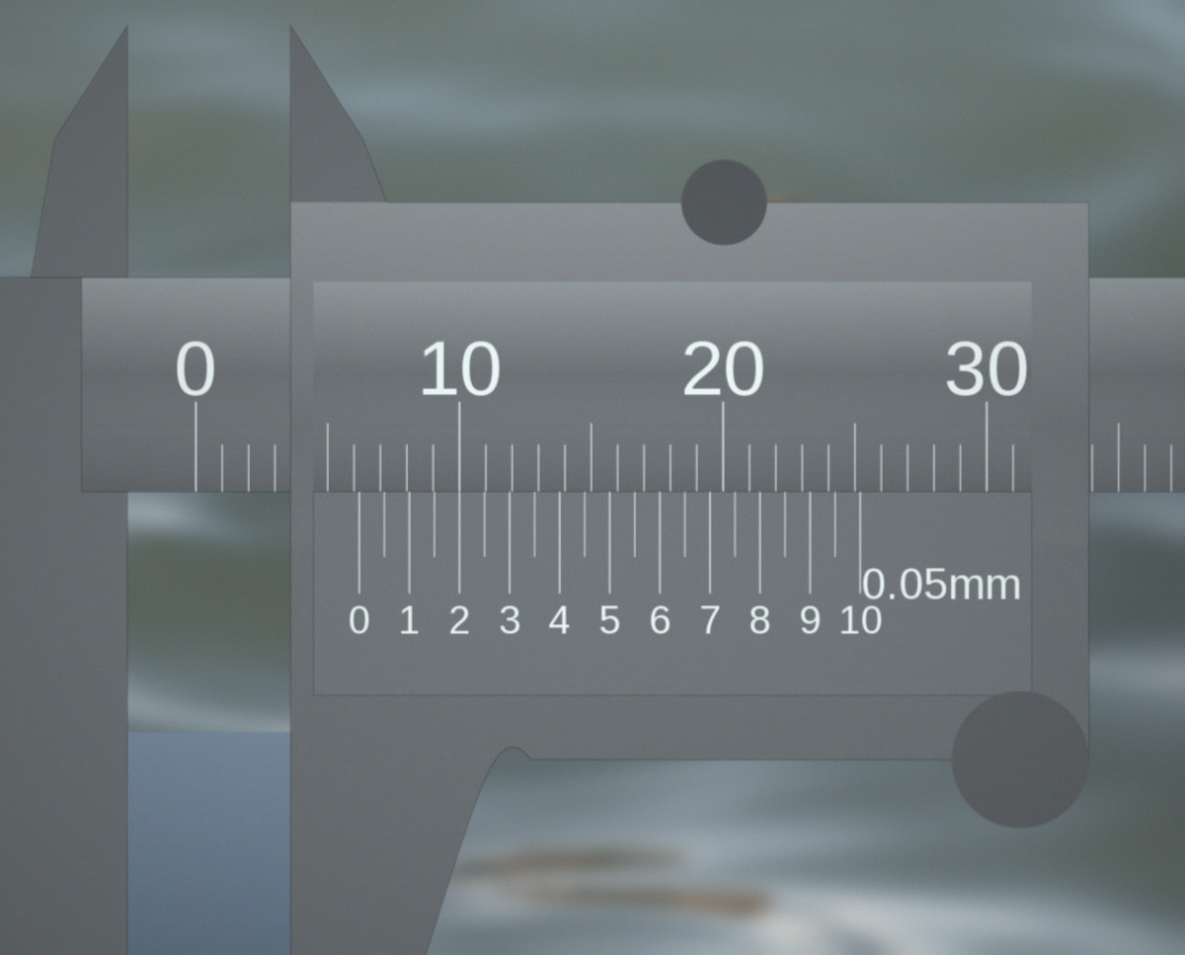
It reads 6.20
